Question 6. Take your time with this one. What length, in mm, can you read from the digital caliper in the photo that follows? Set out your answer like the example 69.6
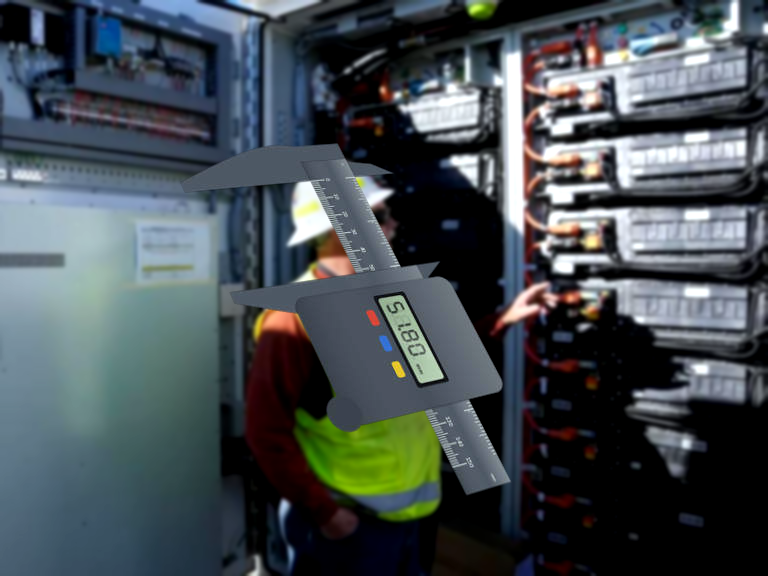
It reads 51.80
